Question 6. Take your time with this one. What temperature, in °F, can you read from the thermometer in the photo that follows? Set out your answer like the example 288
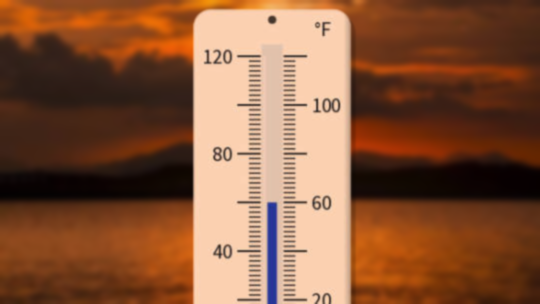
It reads 60
